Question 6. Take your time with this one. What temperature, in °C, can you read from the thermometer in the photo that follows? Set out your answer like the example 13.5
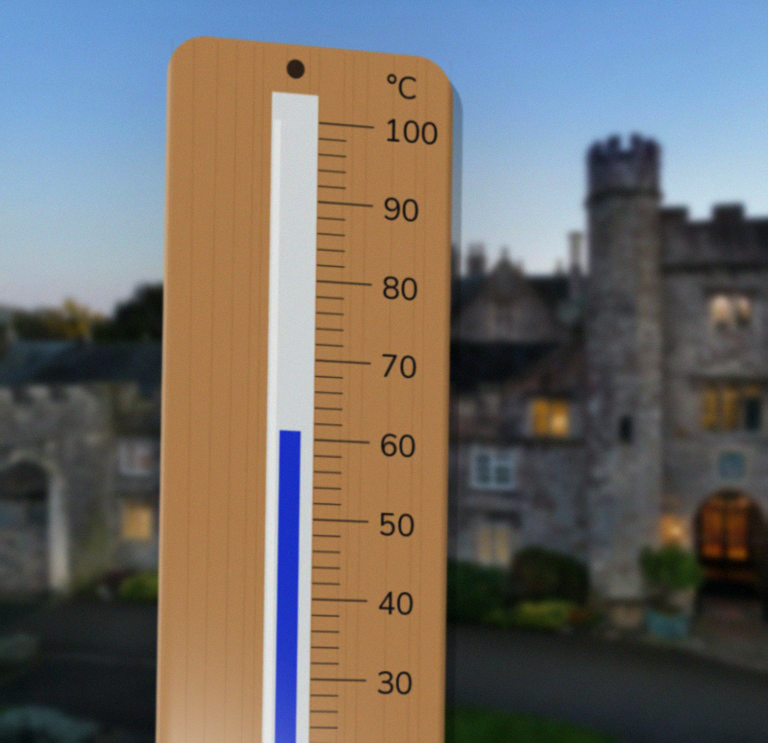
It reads 61
